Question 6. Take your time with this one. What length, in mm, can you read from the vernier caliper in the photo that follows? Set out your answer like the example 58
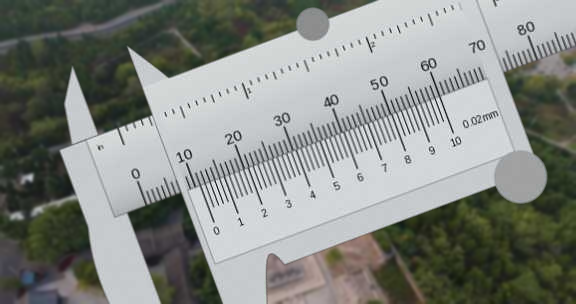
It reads 11.0
